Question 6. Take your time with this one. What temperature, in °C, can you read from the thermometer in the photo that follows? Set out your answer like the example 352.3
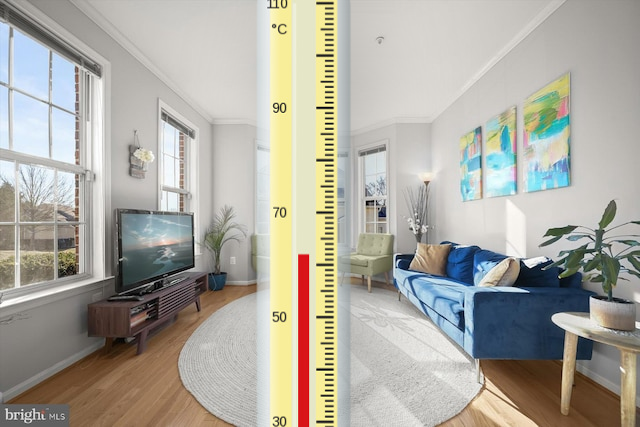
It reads 62
